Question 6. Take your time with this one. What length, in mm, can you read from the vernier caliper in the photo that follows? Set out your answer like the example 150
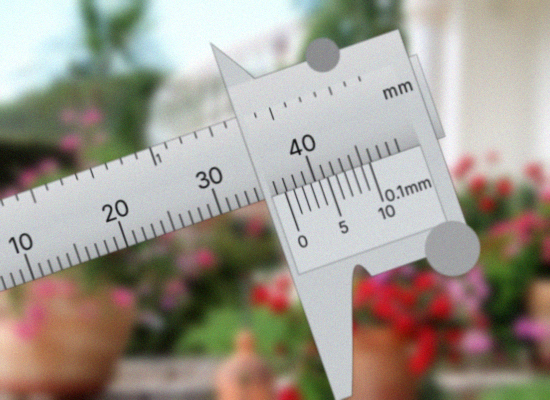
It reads 36.8
